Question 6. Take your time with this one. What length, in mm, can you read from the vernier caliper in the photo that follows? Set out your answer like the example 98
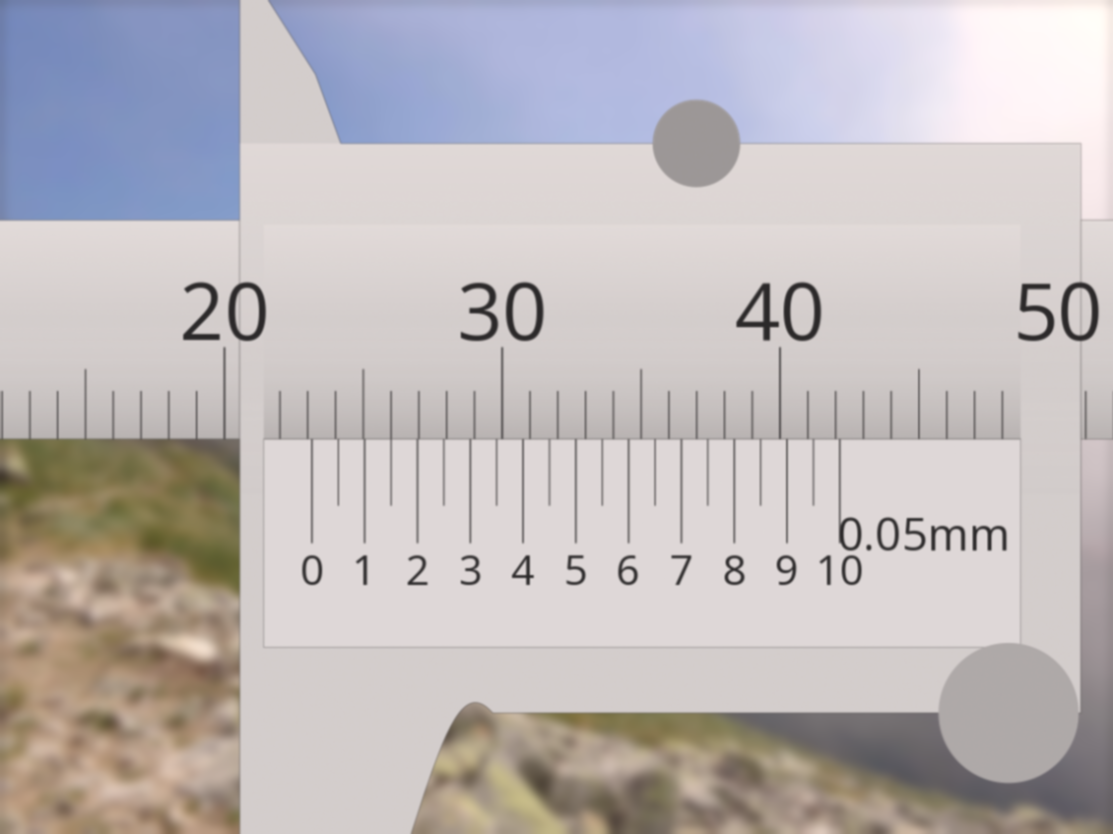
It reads 23.15
